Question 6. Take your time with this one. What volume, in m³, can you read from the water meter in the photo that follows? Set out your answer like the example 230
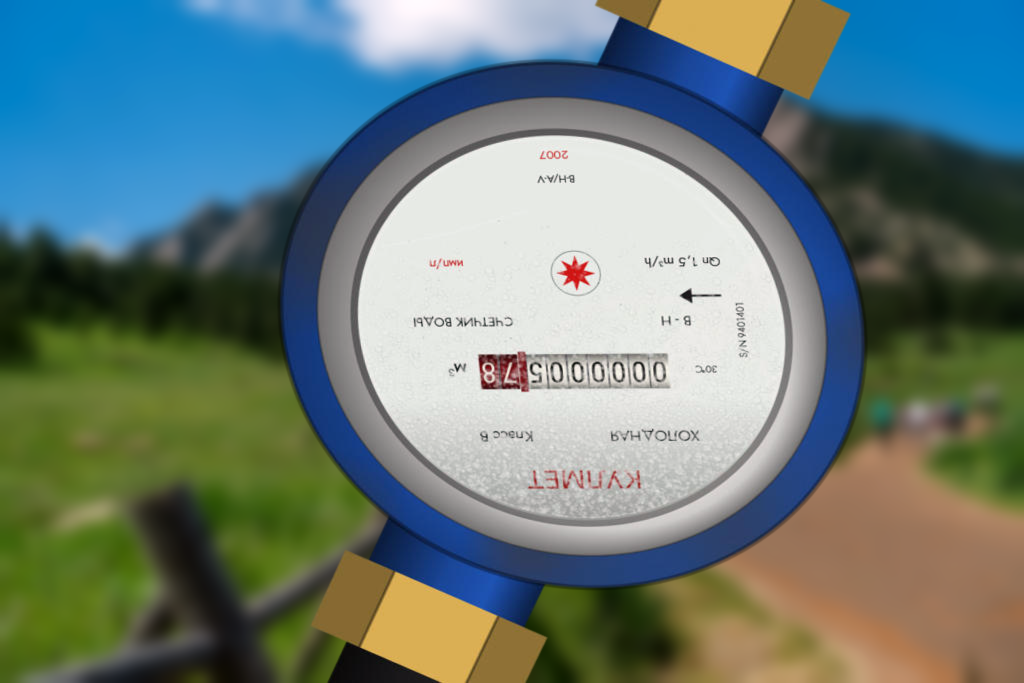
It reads 5.78
